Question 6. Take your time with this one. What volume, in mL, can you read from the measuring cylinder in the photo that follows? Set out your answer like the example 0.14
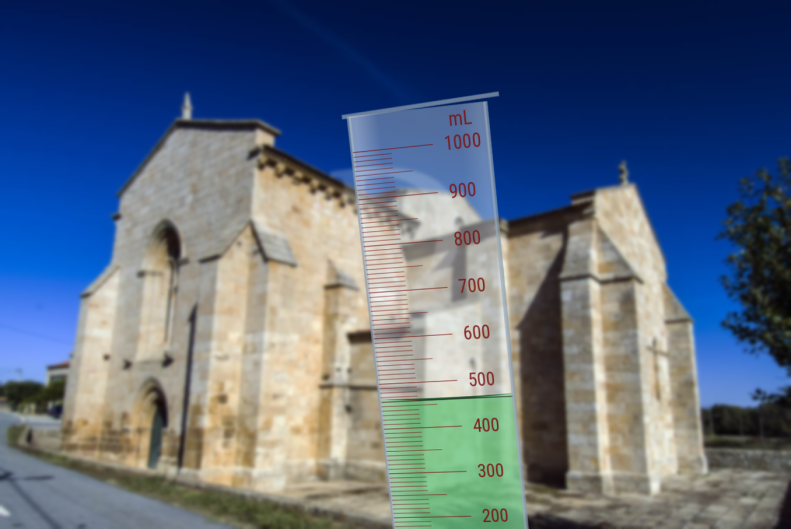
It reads 460
